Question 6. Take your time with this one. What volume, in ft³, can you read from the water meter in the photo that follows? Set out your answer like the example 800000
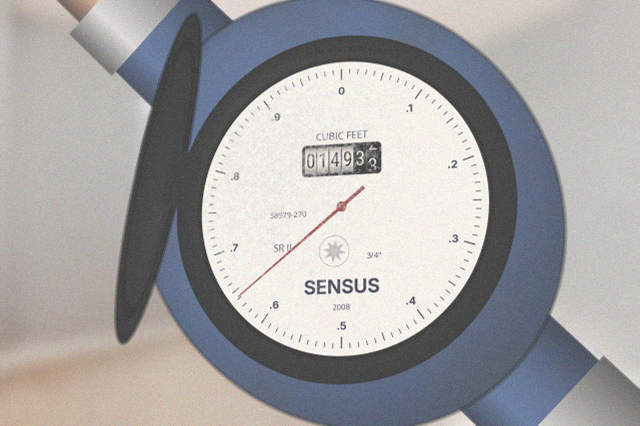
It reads 14932.64
